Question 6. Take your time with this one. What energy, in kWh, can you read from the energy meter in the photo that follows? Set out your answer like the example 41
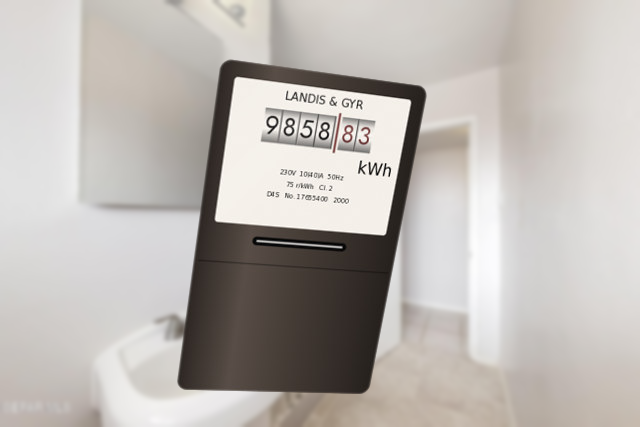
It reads 9858.83
